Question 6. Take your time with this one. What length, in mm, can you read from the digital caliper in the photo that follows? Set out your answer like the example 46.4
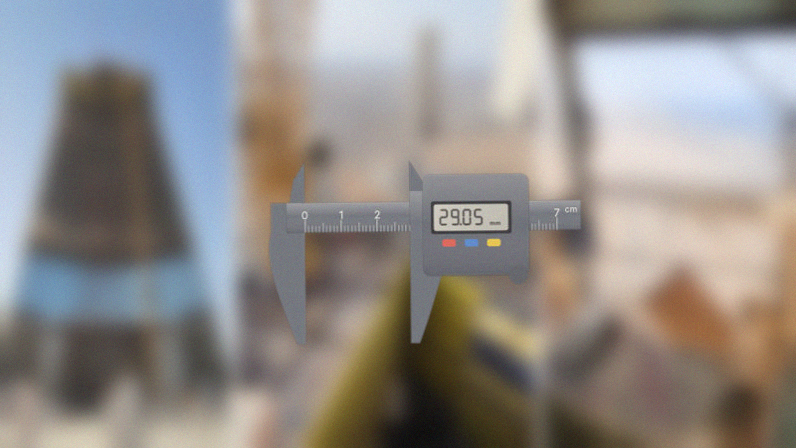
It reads 29.05
